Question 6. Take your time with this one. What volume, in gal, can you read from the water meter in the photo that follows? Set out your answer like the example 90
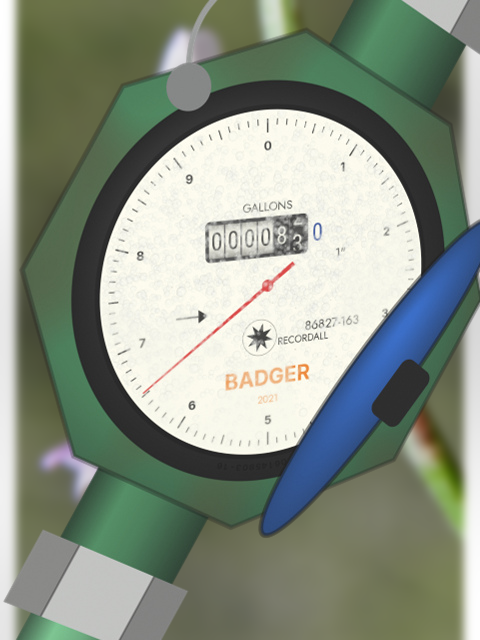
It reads 826.5
